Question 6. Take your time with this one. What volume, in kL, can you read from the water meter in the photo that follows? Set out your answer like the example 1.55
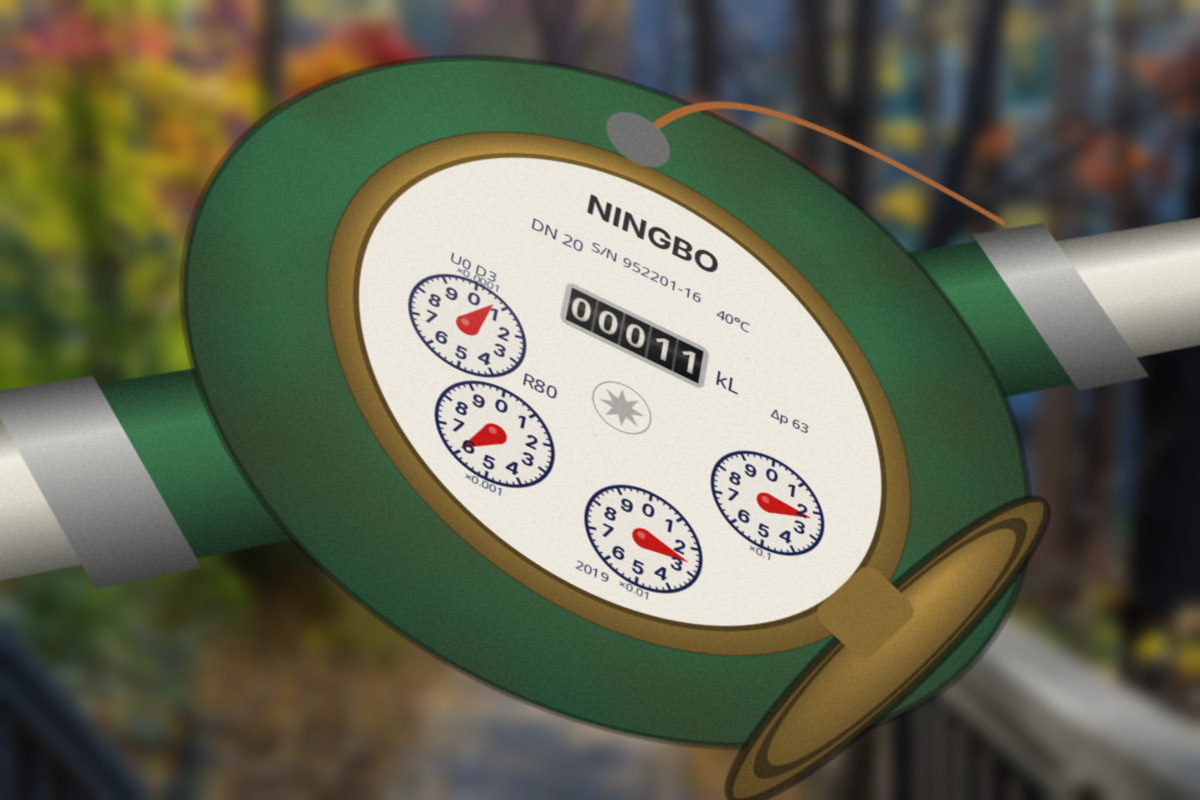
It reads 11.2260
